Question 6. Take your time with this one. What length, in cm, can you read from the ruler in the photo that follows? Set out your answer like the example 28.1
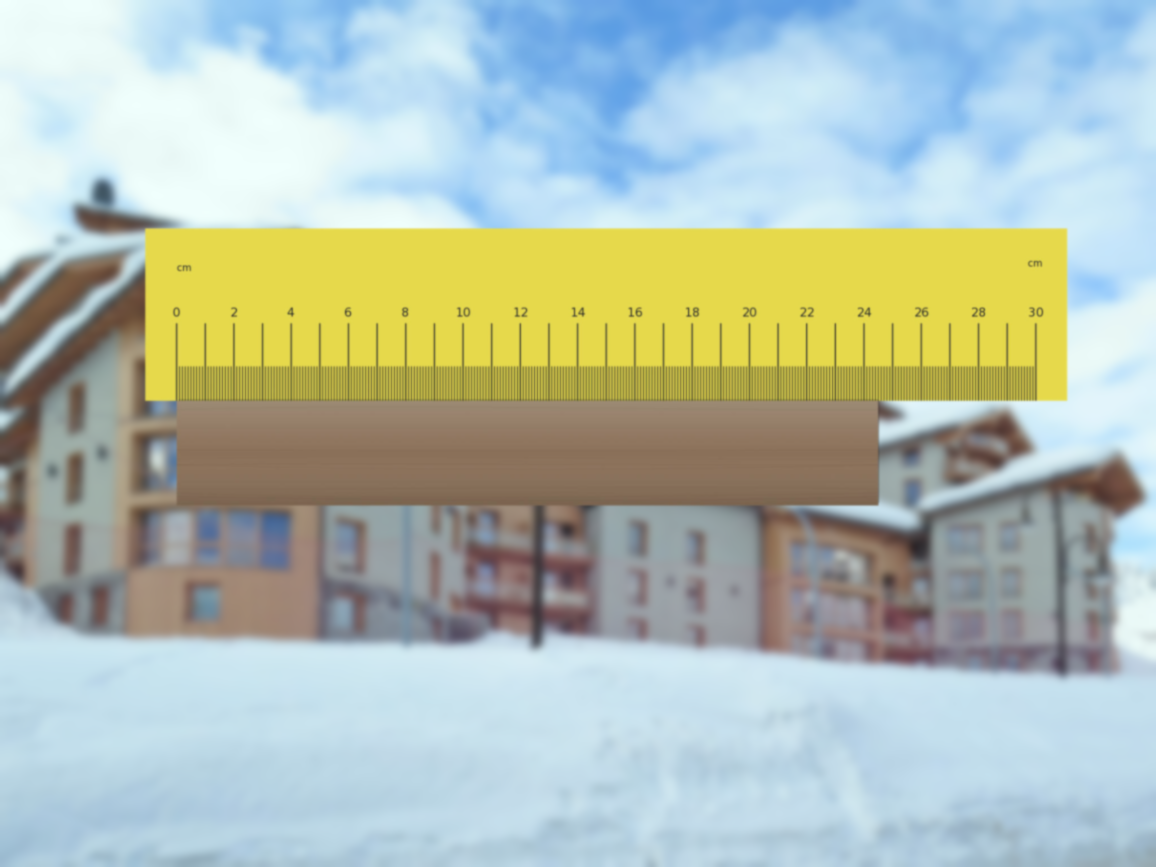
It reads 24.5
